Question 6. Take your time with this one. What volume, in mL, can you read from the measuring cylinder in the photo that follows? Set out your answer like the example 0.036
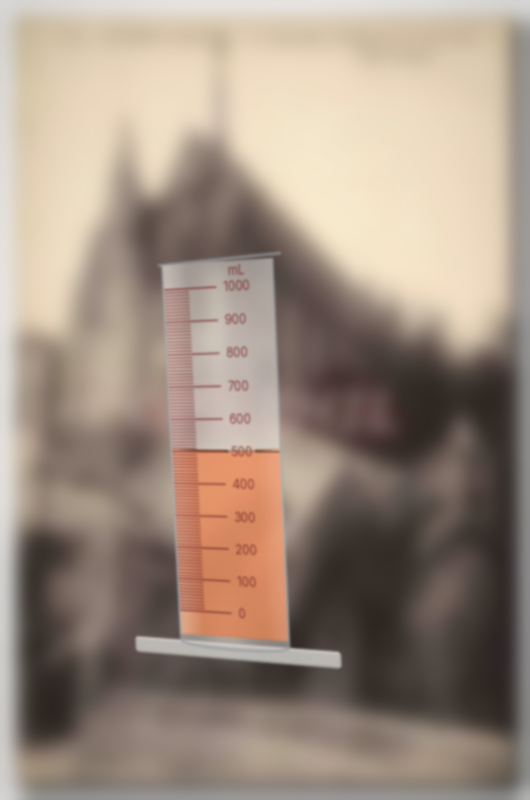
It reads 500
